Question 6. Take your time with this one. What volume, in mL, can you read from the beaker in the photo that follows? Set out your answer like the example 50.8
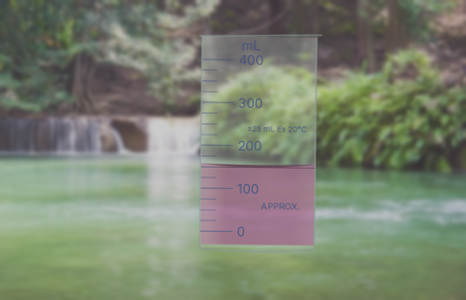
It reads 150
